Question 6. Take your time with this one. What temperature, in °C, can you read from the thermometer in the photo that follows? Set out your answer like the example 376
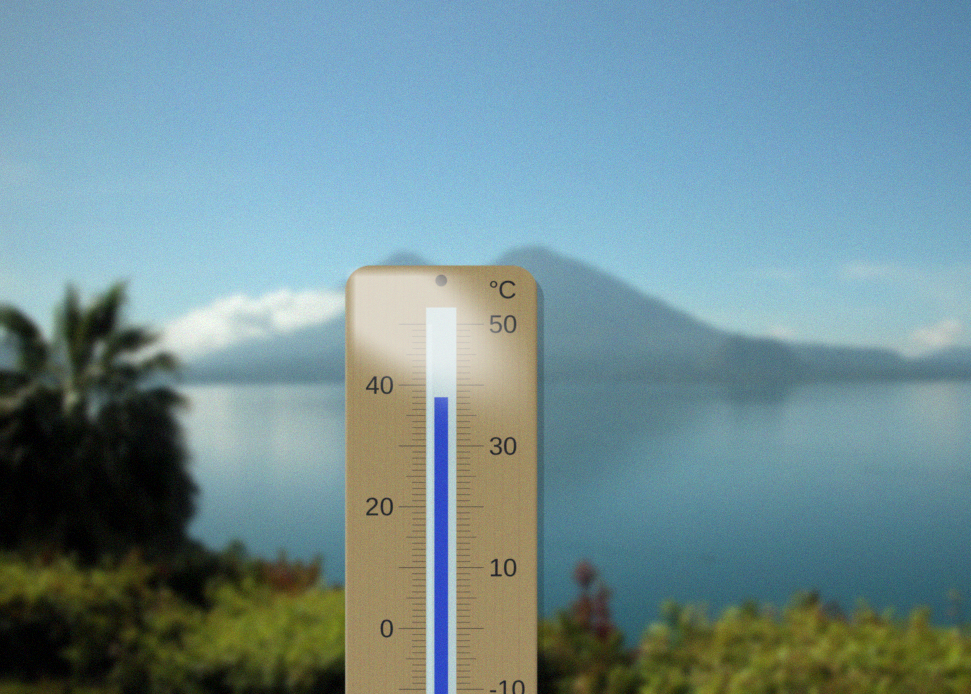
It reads 38
